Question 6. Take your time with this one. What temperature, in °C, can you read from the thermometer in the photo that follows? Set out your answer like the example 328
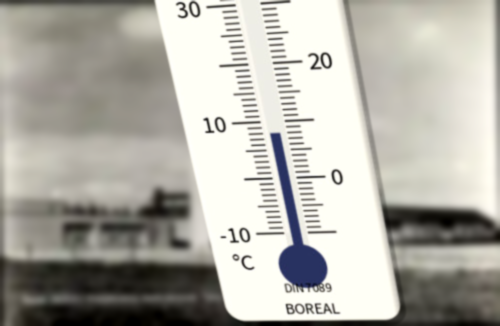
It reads 8
